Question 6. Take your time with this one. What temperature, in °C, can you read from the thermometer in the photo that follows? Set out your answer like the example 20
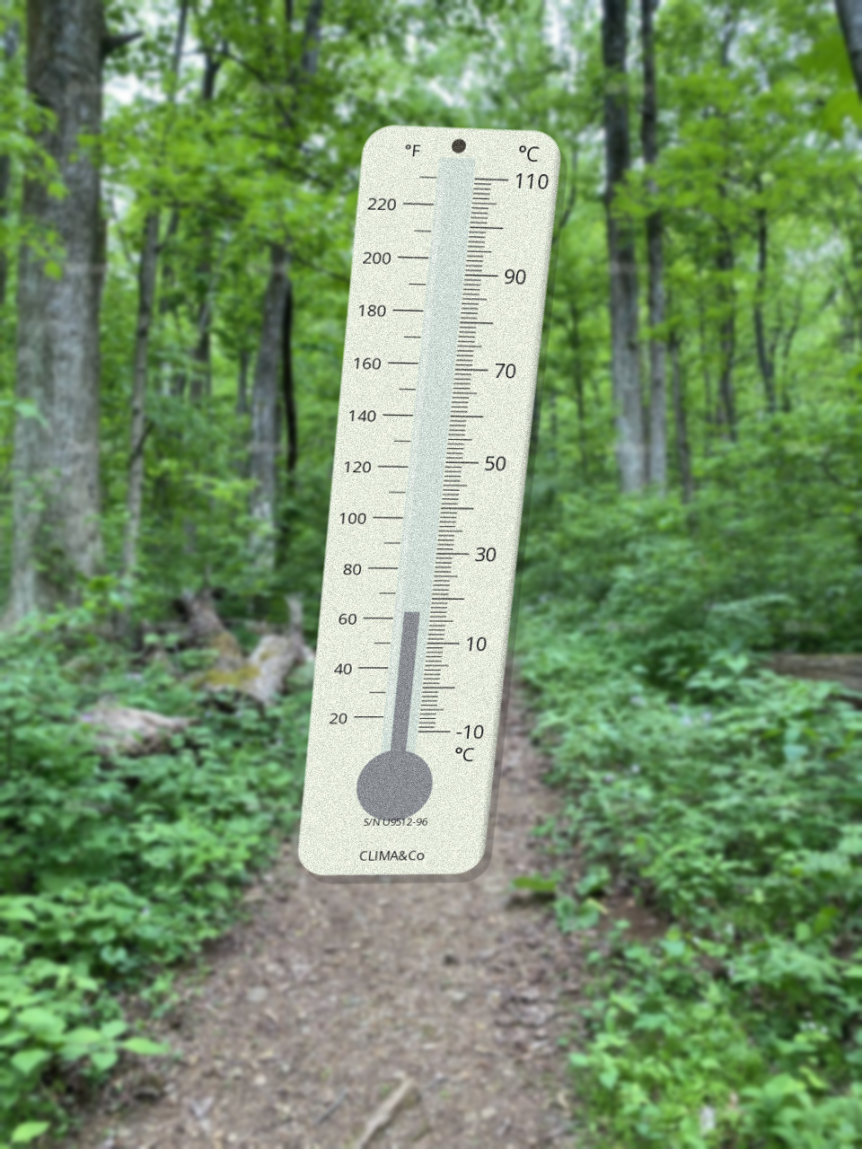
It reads 17
